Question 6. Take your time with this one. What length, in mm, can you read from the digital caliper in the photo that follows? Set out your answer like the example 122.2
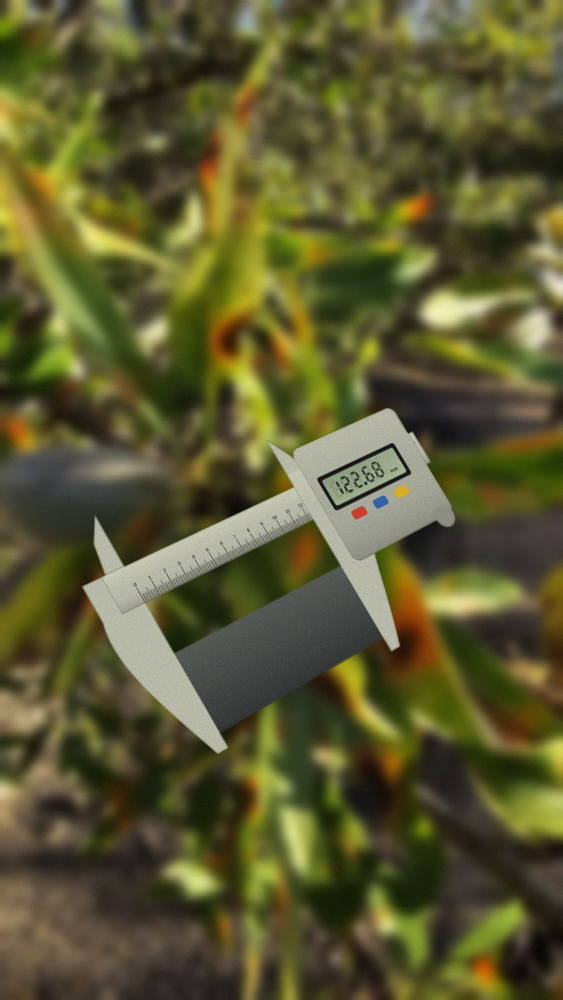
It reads 122.68
